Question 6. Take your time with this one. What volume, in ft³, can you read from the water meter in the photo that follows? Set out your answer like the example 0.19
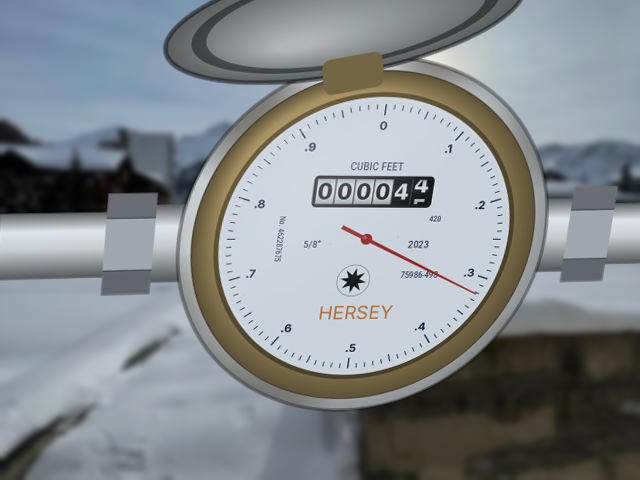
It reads 44.32
